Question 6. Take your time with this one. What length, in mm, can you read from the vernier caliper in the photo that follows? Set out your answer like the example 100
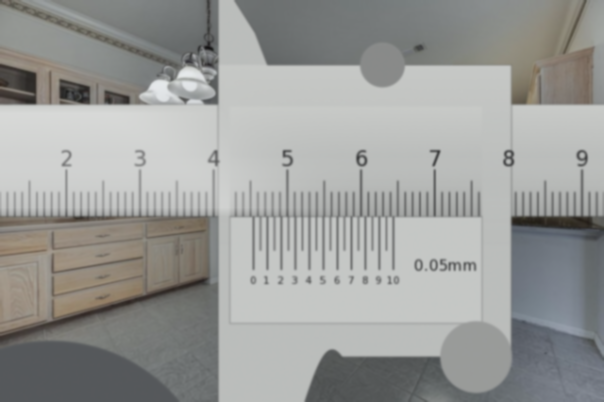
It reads 45.4
